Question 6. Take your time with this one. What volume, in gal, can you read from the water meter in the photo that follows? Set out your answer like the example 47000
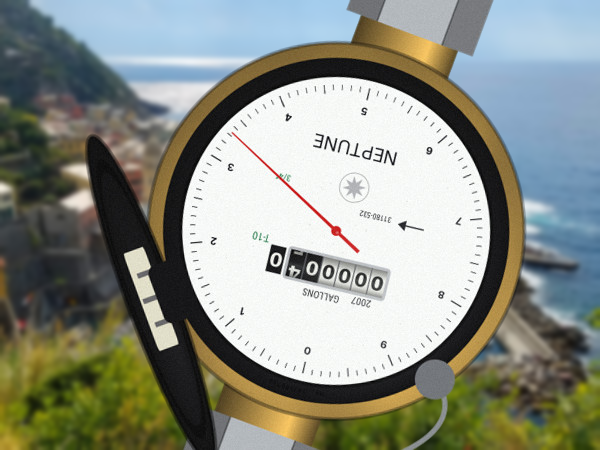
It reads 43.3
